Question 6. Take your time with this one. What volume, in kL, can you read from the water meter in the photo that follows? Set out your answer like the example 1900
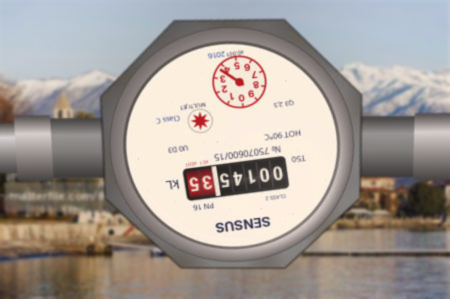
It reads 145.353
